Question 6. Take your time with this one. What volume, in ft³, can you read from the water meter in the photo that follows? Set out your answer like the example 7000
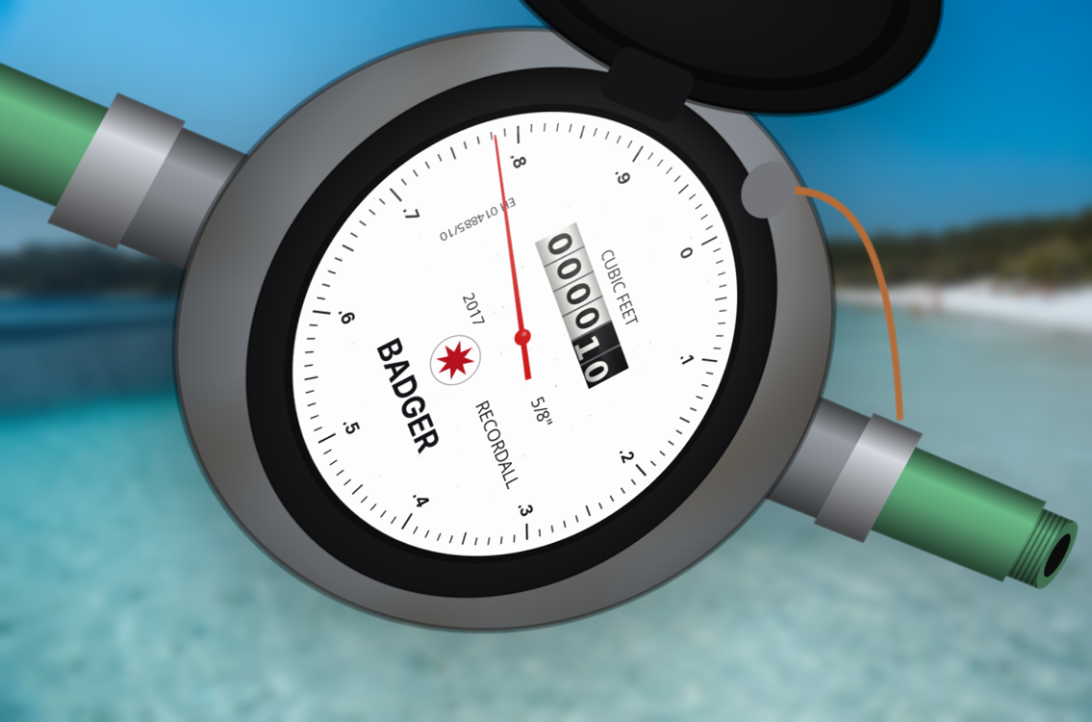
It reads 9.78
